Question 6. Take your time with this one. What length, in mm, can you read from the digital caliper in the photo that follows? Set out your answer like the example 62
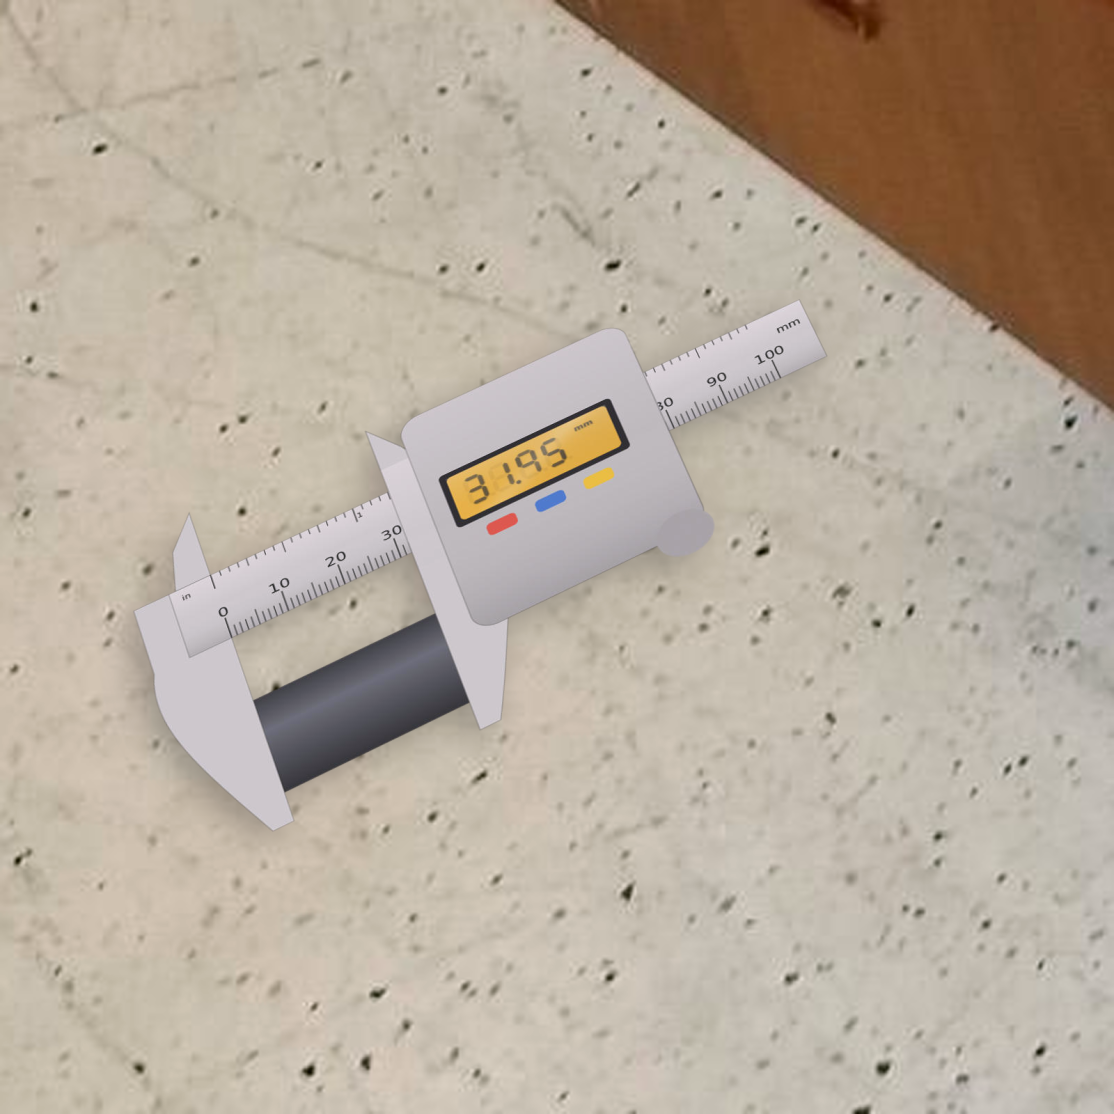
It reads 31.95
